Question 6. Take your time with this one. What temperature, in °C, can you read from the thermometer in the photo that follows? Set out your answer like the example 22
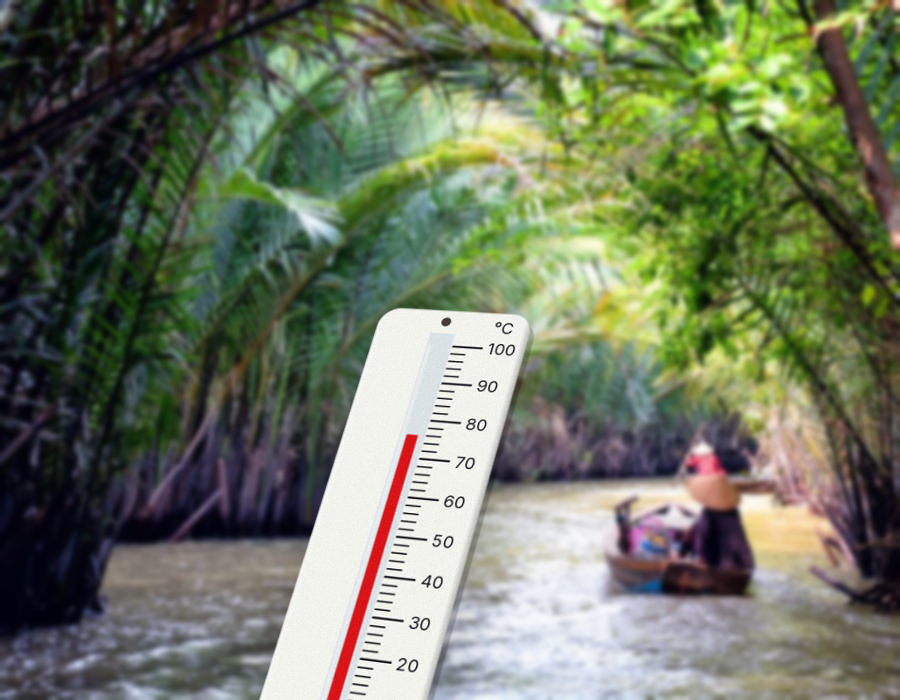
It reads 76
